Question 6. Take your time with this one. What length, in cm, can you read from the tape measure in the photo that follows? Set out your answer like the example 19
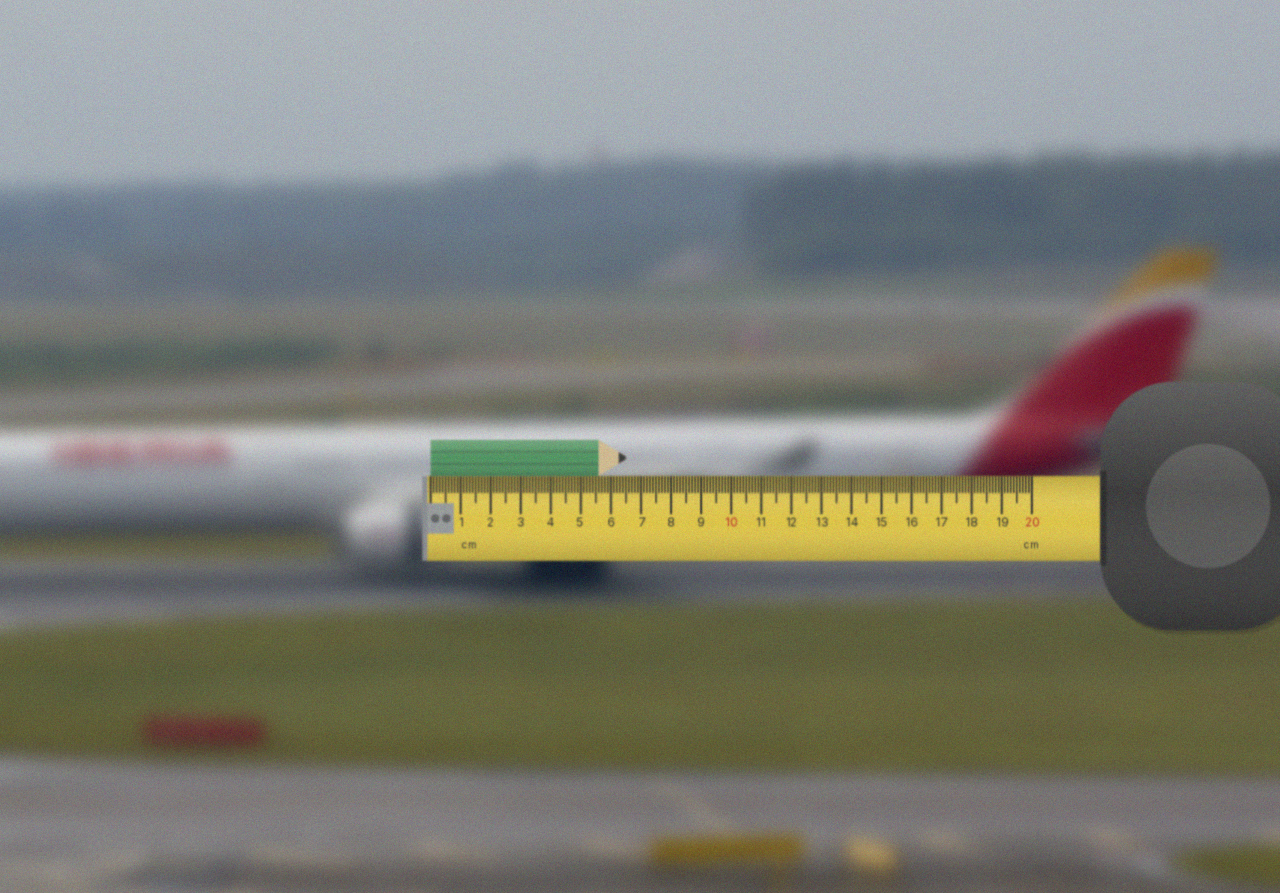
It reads 6.5
